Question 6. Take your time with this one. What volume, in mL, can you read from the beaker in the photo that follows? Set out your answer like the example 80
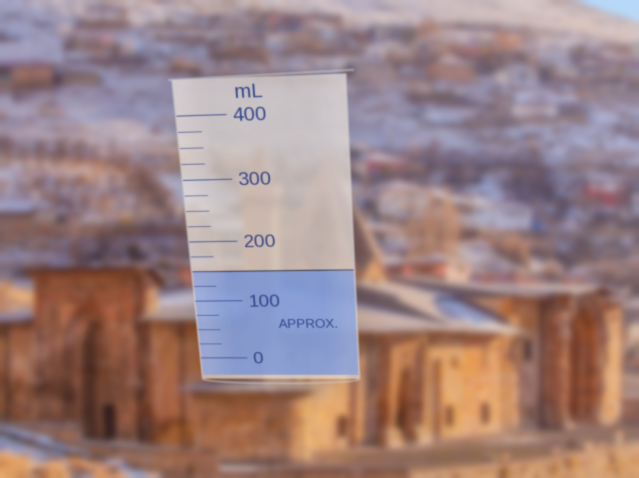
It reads 150
